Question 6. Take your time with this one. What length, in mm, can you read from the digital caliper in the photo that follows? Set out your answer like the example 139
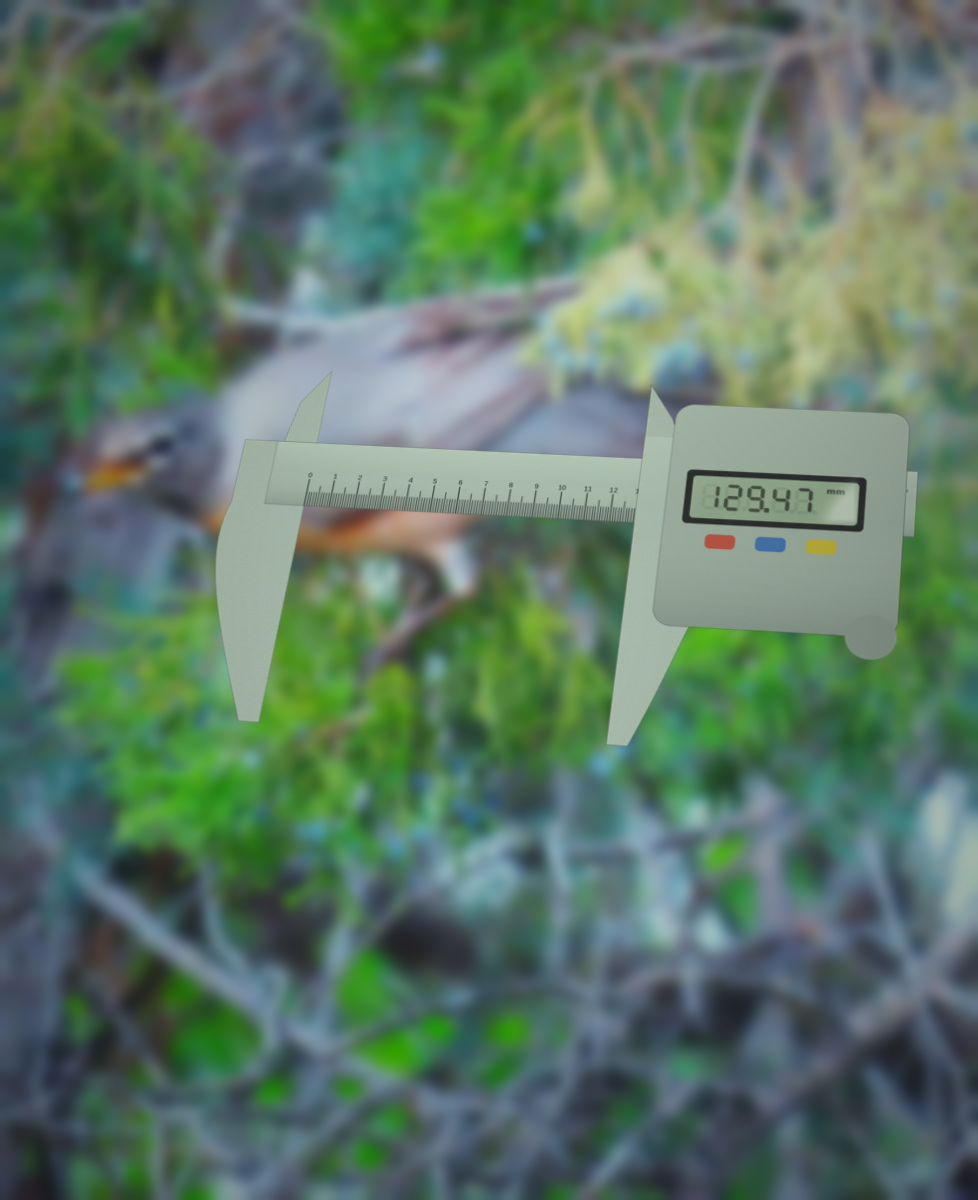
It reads 129.47
